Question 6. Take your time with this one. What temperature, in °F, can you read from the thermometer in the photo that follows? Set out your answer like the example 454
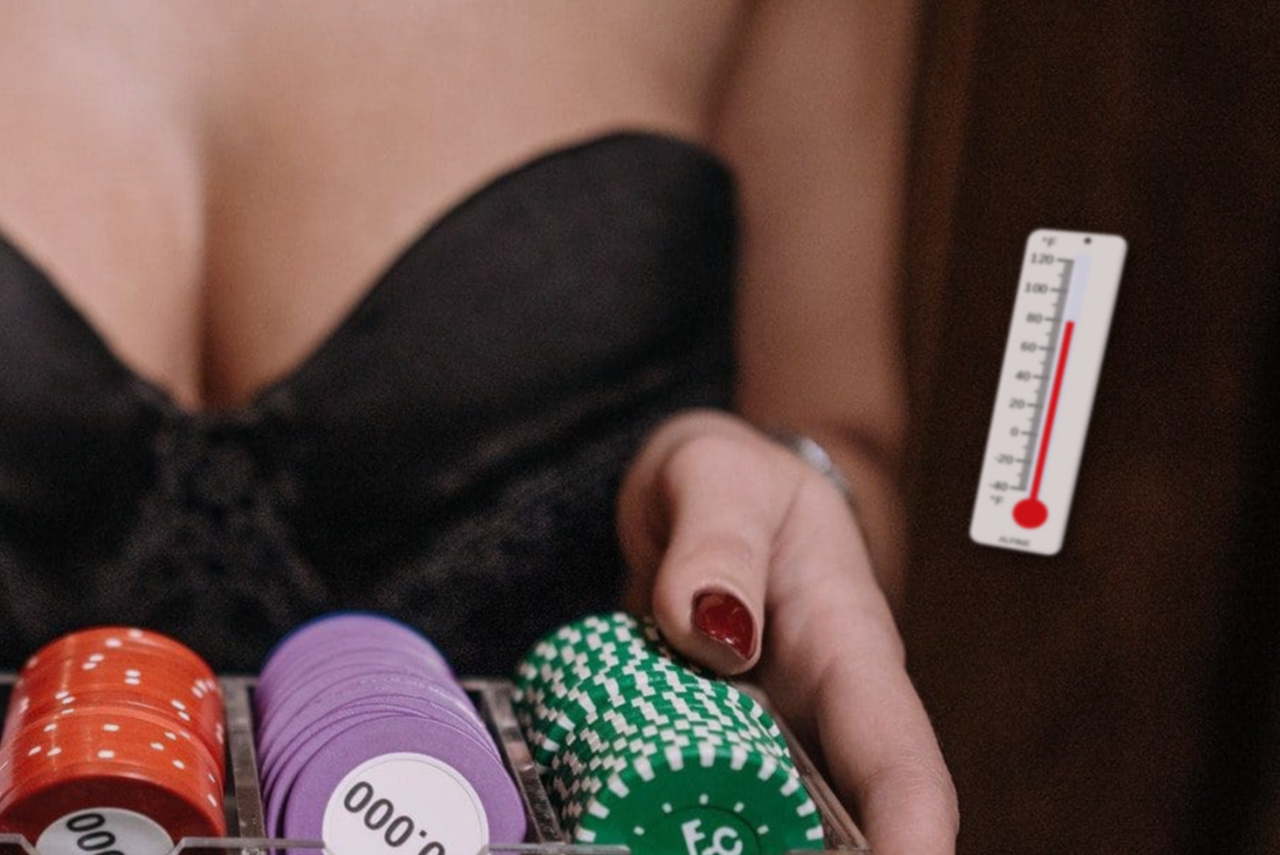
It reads 80
